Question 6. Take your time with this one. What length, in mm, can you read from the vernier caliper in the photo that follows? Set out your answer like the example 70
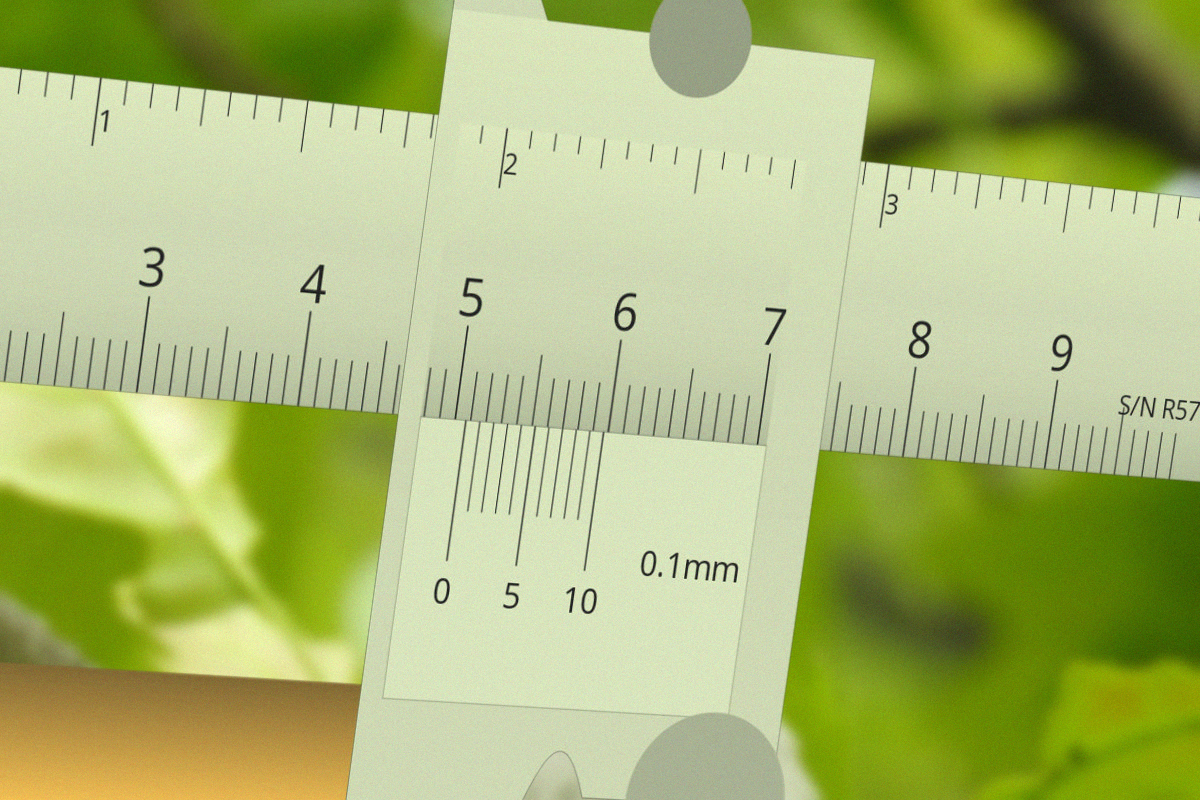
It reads 50.7
